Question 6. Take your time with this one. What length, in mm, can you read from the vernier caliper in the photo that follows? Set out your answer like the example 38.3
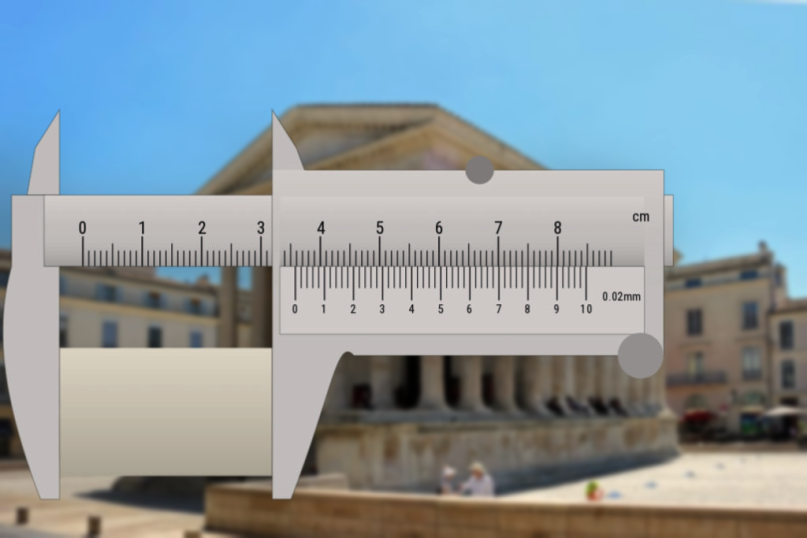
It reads 35.8
